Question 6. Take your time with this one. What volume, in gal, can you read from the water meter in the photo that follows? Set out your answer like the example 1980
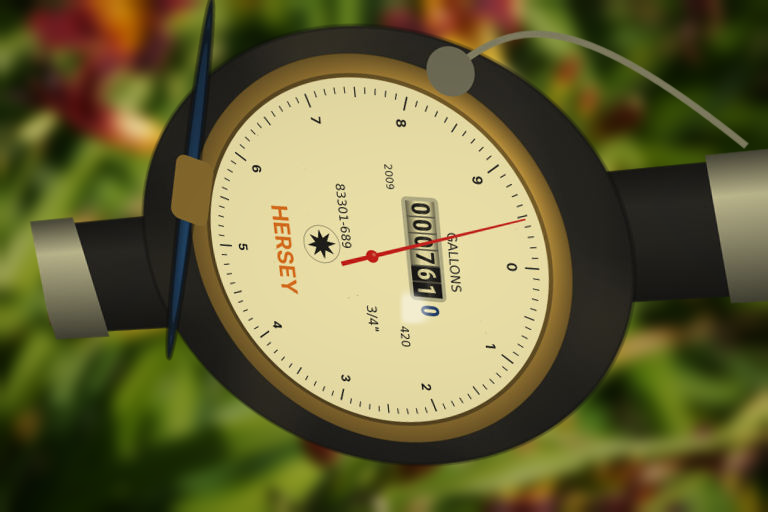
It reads 7609.5
